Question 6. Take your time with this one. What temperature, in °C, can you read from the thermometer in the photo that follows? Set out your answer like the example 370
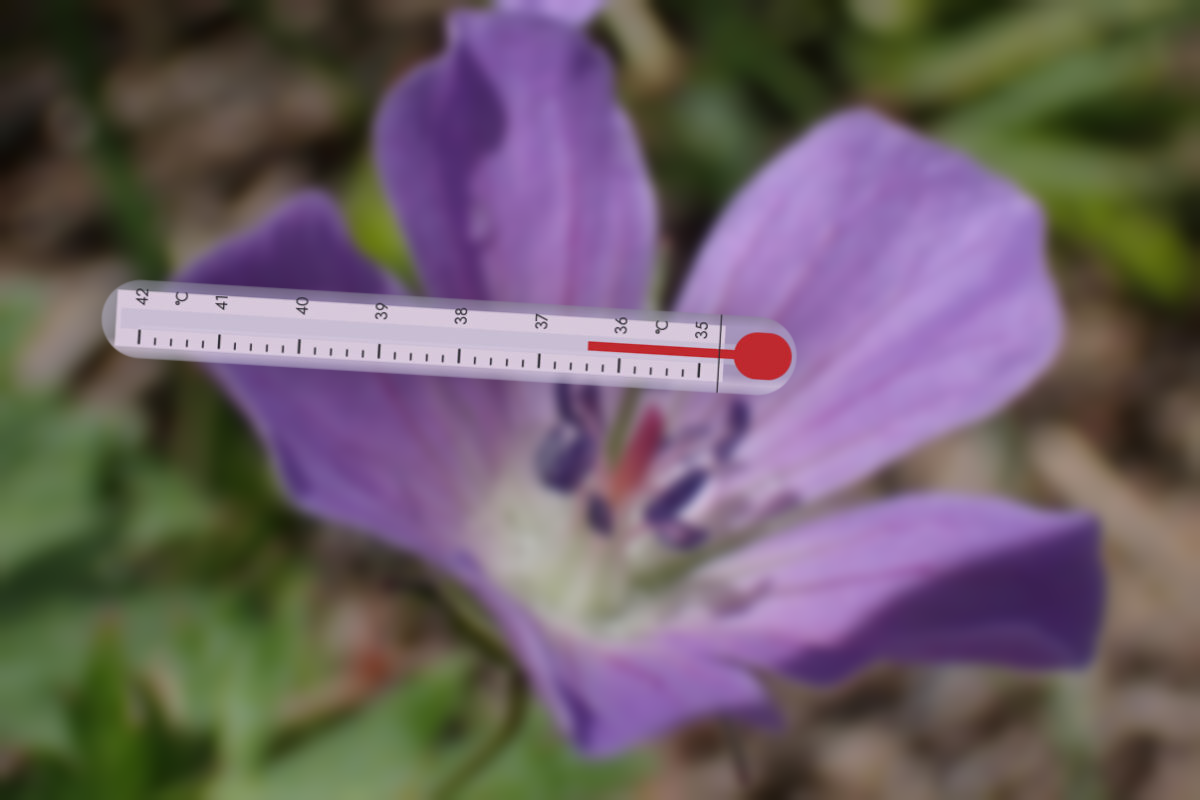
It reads 36.4
